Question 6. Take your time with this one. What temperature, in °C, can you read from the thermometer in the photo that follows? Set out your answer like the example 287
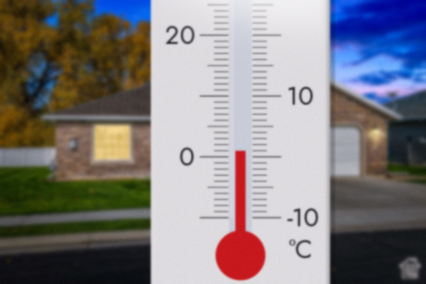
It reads 1
